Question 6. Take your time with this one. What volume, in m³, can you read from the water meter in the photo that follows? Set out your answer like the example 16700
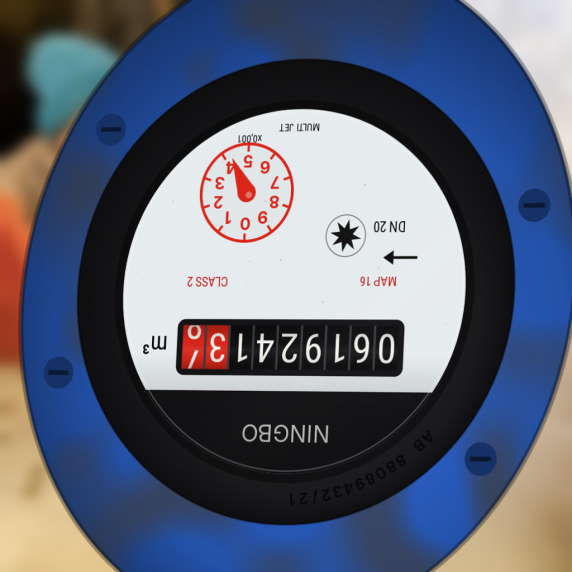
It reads 619241.374
